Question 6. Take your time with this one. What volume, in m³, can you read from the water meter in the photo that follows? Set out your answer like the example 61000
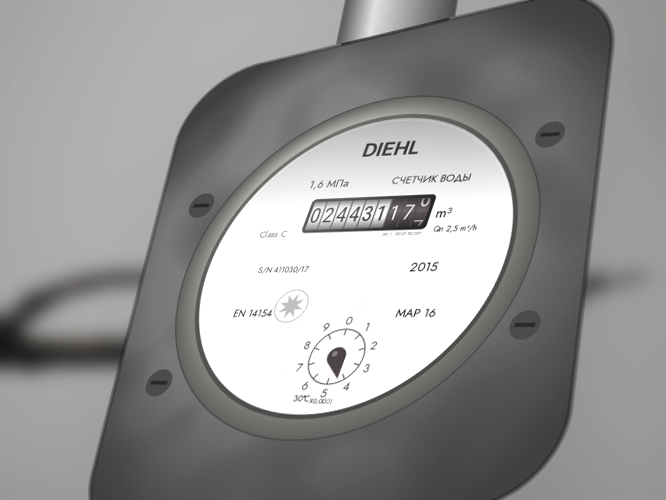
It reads 24431.1764
